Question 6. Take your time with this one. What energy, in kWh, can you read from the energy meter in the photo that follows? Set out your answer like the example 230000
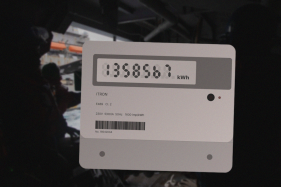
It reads 1358567
